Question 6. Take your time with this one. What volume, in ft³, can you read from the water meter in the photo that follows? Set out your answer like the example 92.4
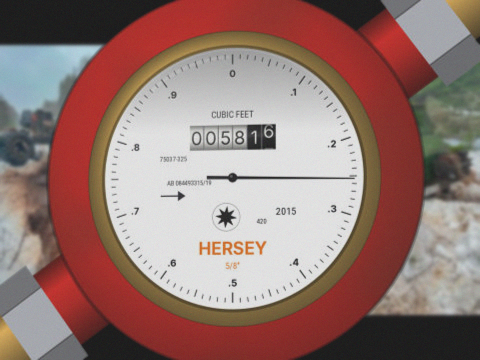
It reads 5816.25
